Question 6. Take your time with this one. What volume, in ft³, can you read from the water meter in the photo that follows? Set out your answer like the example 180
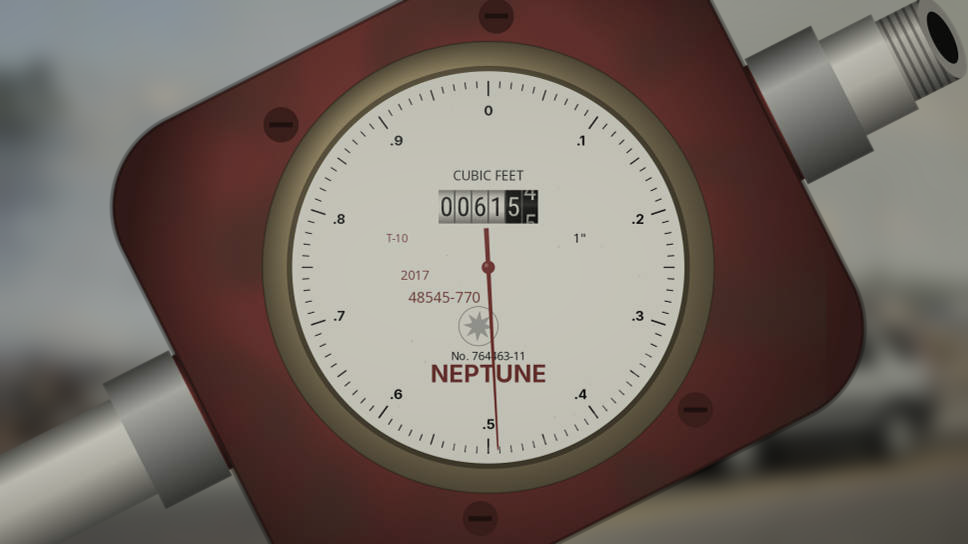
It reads 6154.49
